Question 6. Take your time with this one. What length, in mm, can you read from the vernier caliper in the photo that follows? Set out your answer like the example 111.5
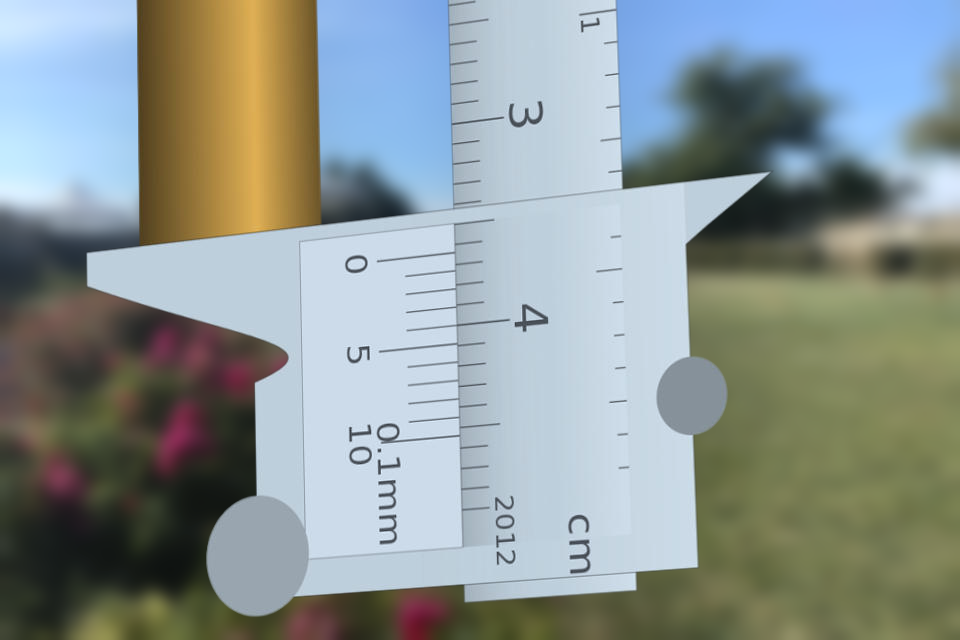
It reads 36.4
